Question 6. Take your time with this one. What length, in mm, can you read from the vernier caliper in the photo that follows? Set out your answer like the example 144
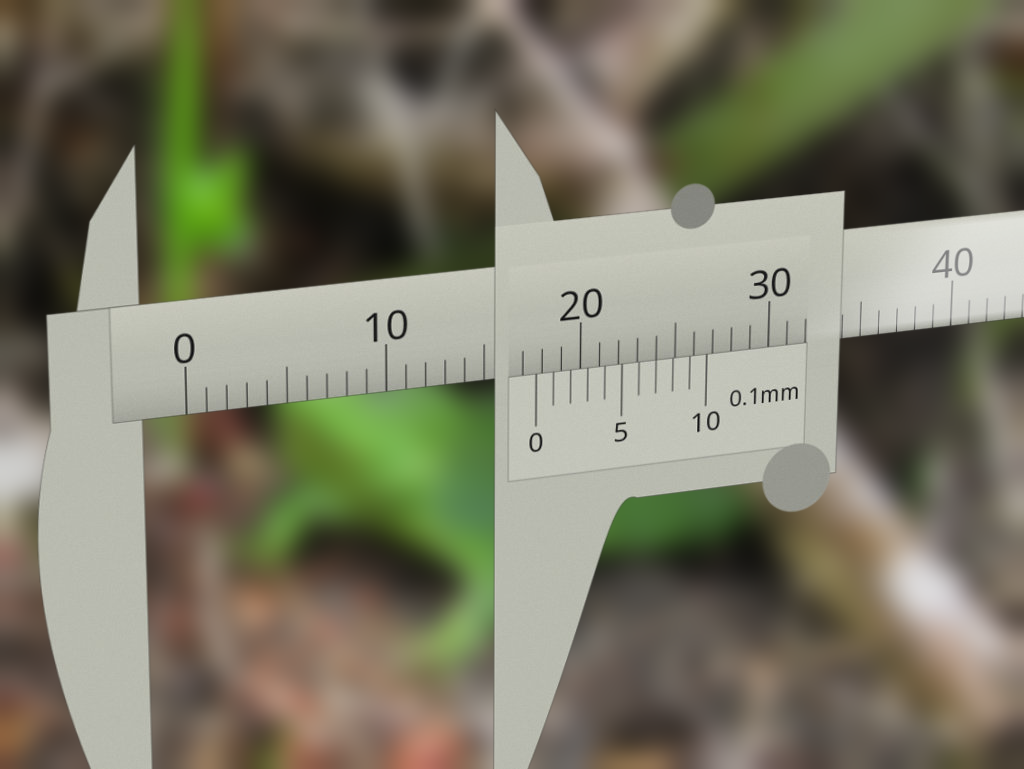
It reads 17.7
